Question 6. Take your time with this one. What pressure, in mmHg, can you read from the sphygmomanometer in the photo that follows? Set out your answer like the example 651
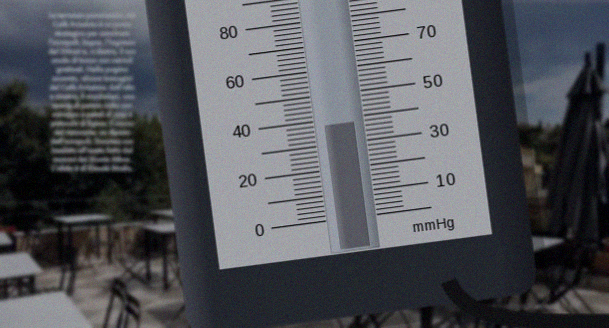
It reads 38
